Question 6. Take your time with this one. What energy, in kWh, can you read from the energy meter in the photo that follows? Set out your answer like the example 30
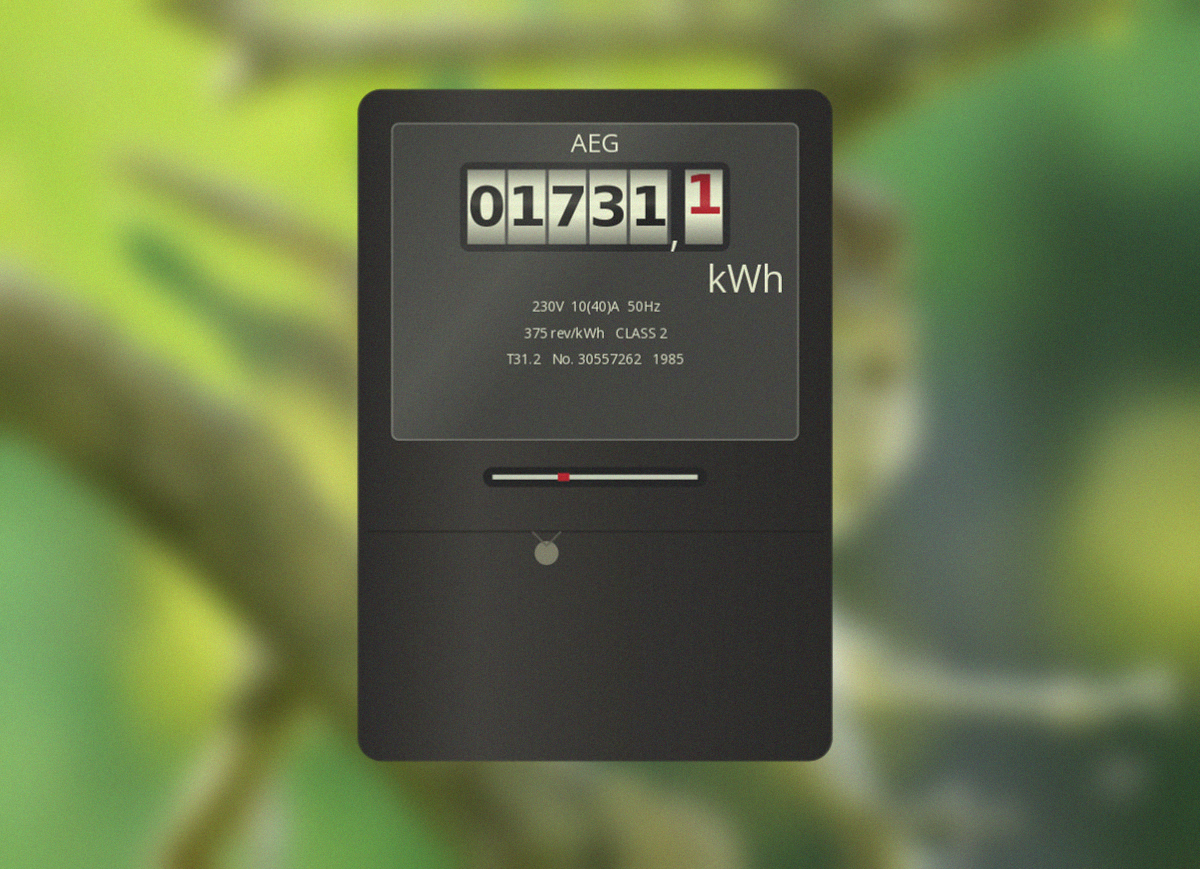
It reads 1731.1
